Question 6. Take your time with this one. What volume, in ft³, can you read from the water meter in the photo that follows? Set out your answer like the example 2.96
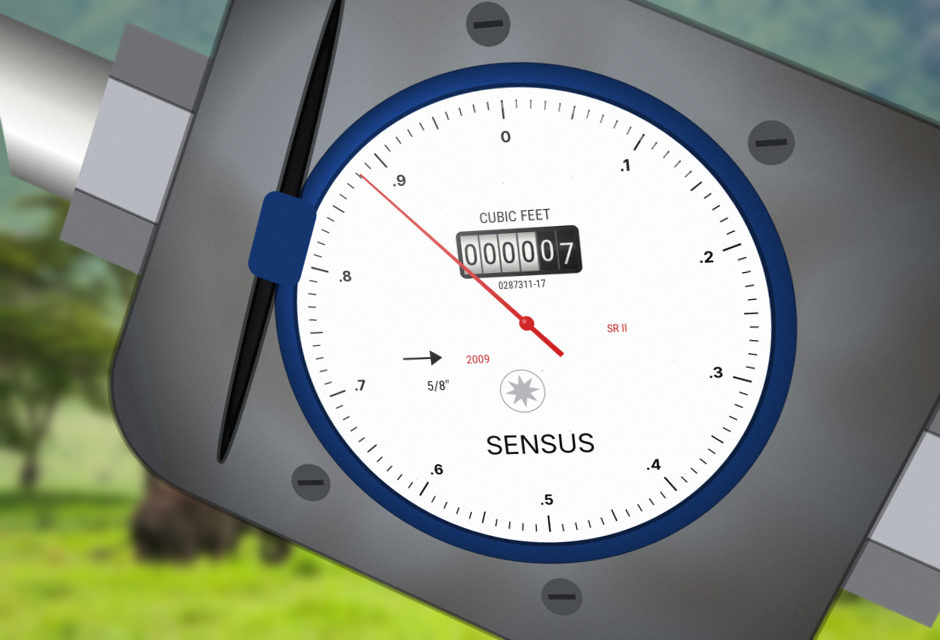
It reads 6.88
